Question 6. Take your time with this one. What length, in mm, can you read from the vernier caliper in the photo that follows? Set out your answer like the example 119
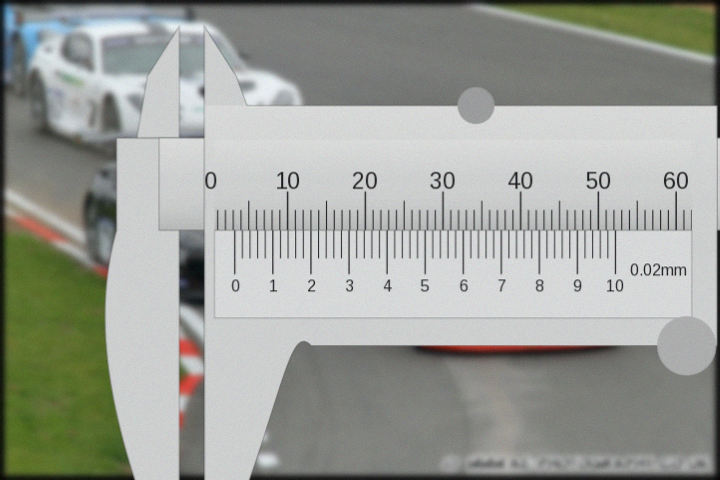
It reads 3.2
